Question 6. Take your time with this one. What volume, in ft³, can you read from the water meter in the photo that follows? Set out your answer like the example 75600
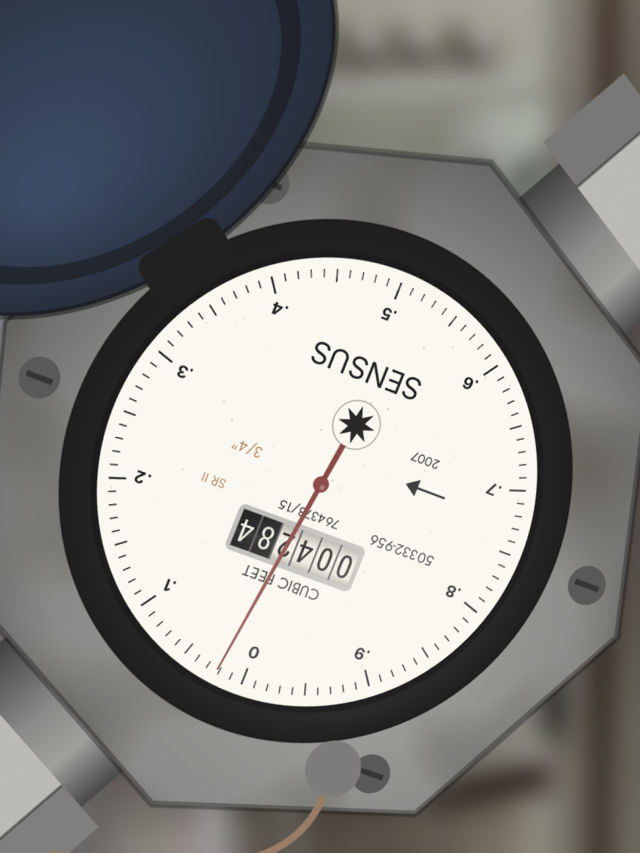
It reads 4284.02
